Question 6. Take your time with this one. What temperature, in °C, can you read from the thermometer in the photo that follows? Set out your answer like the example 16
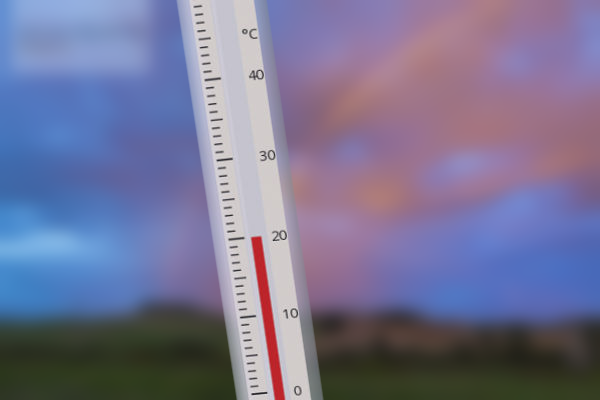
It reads 20
